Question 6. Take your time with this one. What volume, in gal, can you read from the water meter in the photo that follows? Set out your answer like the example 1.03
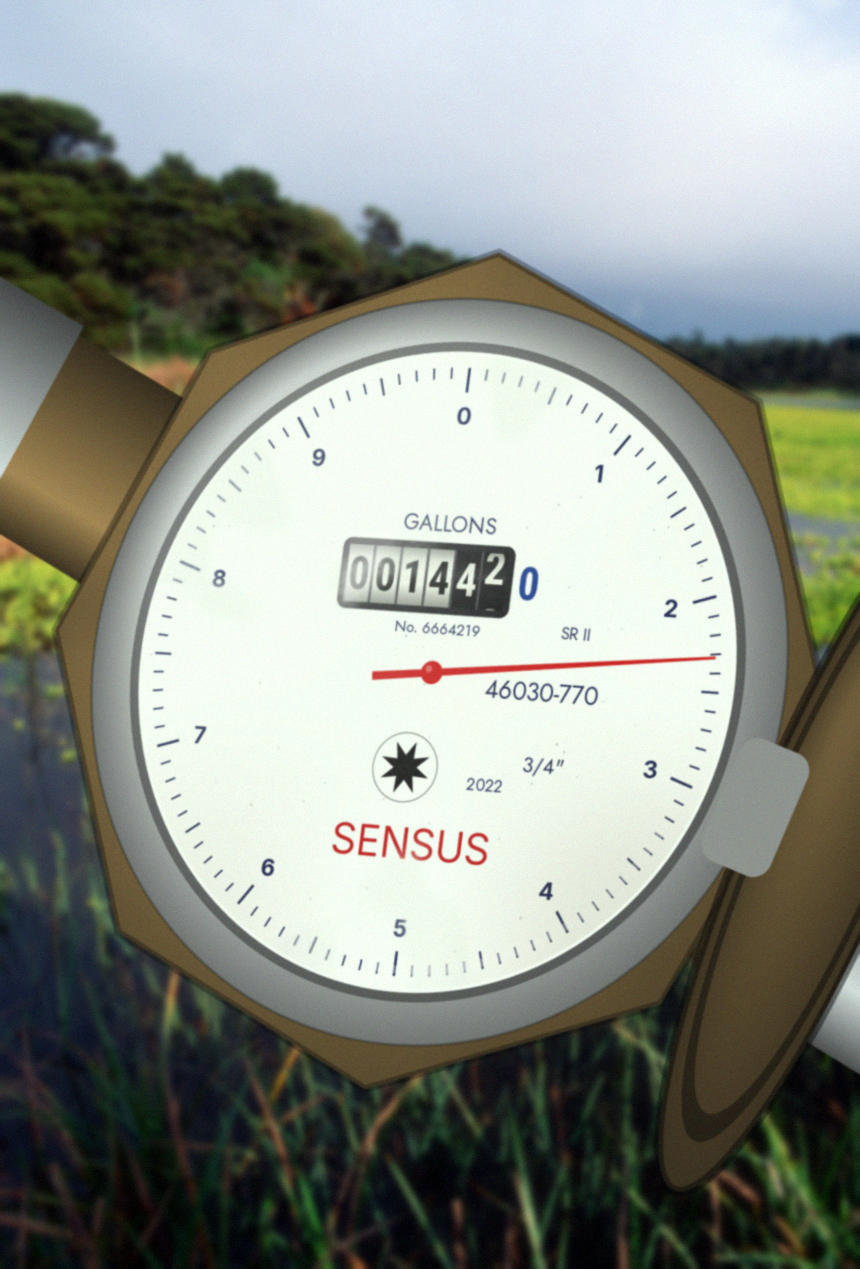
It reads 14422.3
